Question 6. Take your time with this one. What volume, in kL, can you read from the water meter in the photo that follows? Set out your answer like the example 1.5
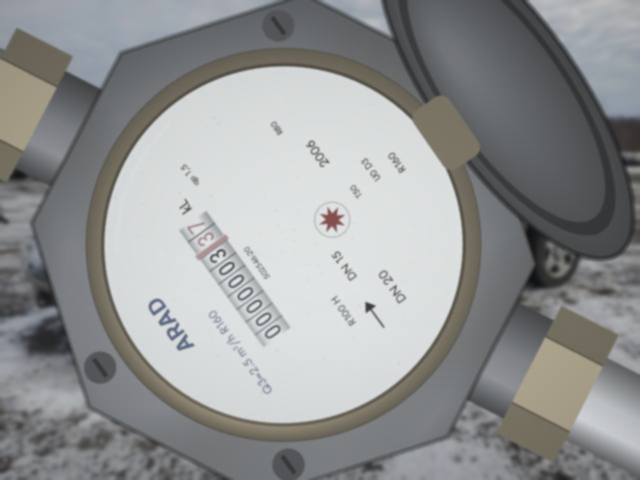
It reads 3.37
